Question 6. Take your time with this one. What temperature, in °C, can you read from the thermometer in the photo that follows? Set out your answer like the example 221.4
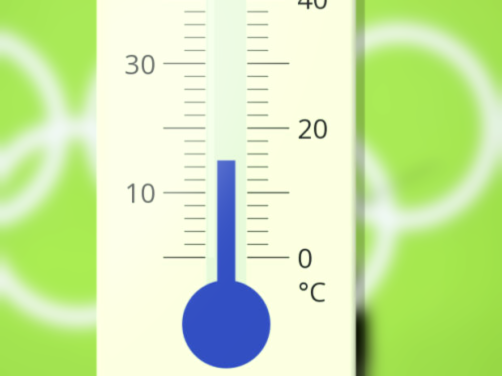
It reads 15
